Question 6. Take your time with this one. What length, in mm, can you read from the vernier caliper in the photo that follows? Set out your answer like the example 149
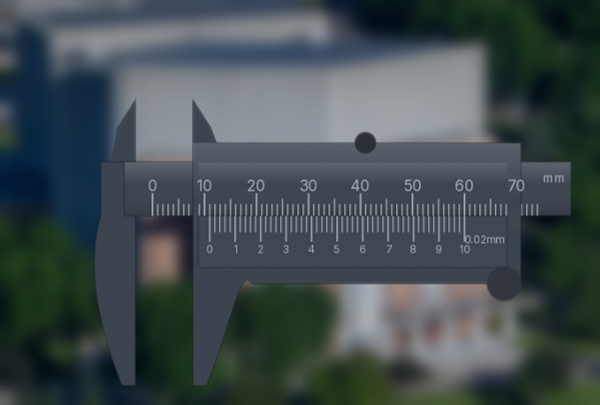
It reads 11.0
